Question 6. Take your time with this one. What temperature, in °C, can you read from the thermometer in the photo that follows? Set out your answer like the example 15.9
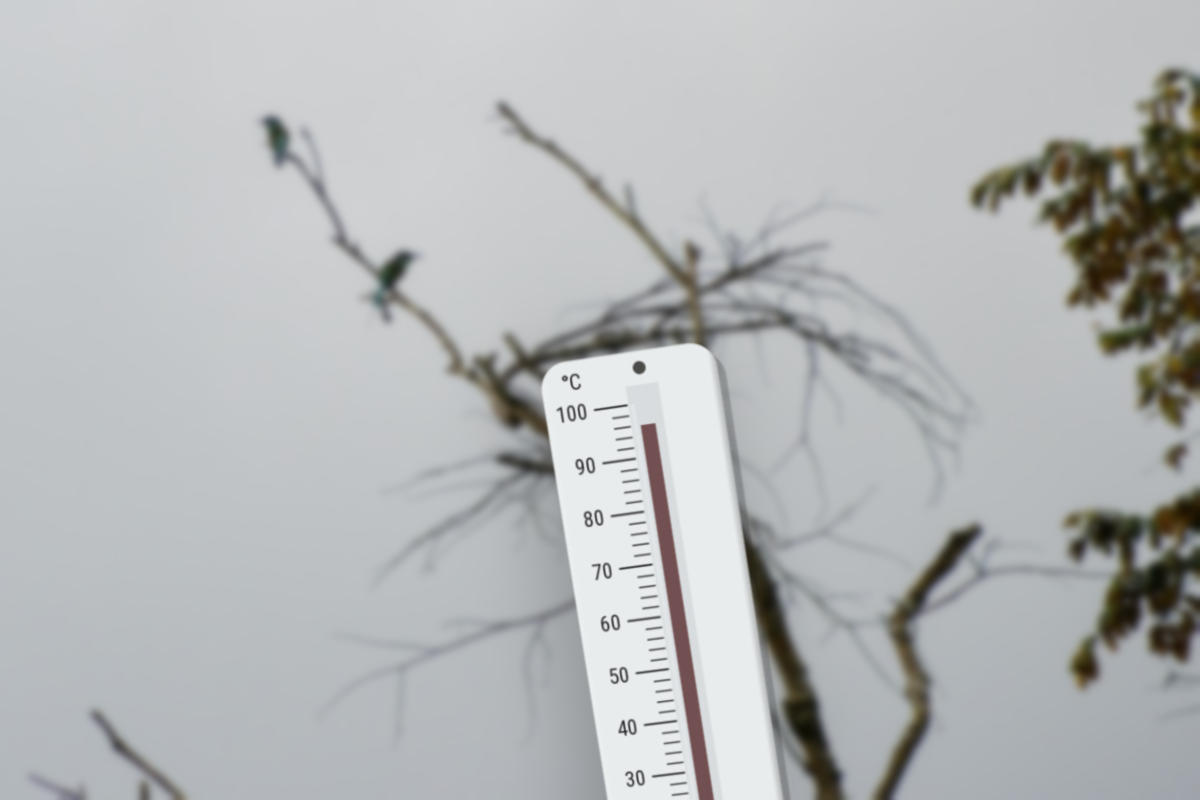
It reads 96
